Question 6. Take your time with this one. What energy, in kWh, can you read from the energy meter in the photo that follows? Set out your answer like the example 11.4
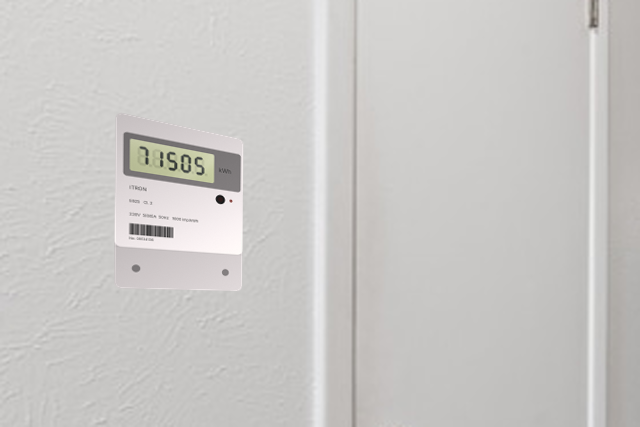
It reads 71505
